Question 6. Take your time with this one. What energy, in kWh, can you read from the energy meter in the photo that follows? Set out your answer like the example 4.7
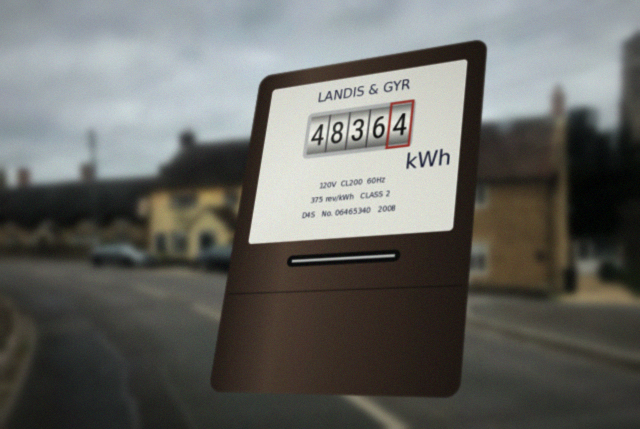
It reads 4836.4
